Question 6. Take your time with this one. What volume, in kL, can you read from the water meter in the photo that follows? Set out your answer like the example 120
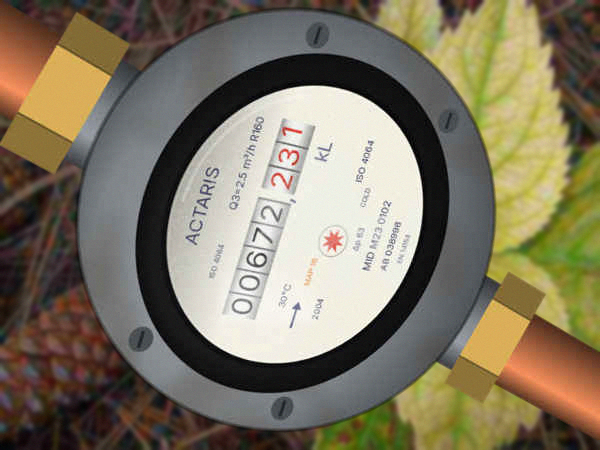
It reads 672.231
